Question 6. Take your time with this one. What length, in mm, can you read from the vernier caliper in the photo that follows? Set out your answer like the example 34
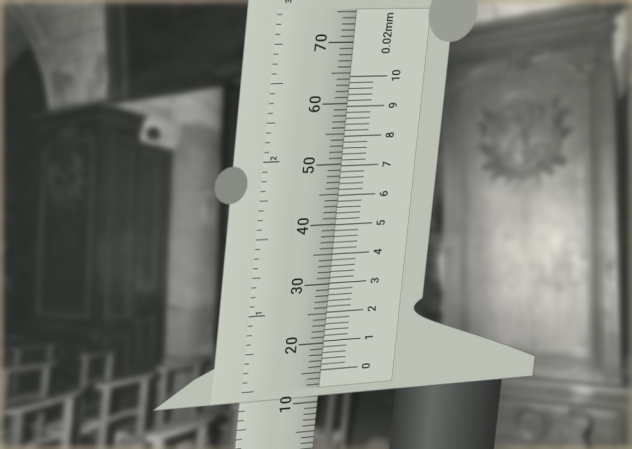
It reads 15.4
